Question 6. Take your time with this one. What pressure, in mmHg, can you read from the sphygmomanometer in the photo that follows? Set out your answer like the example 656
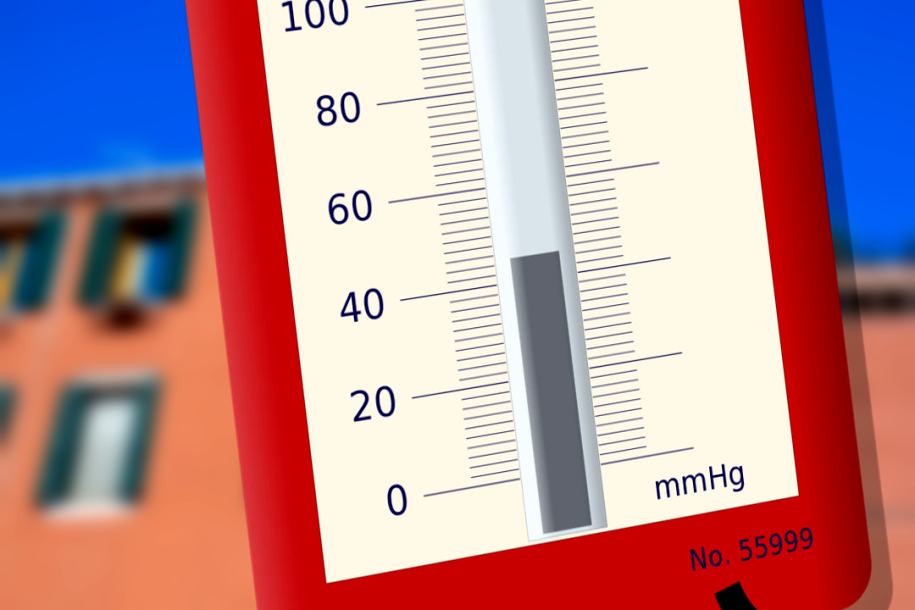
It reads 45
